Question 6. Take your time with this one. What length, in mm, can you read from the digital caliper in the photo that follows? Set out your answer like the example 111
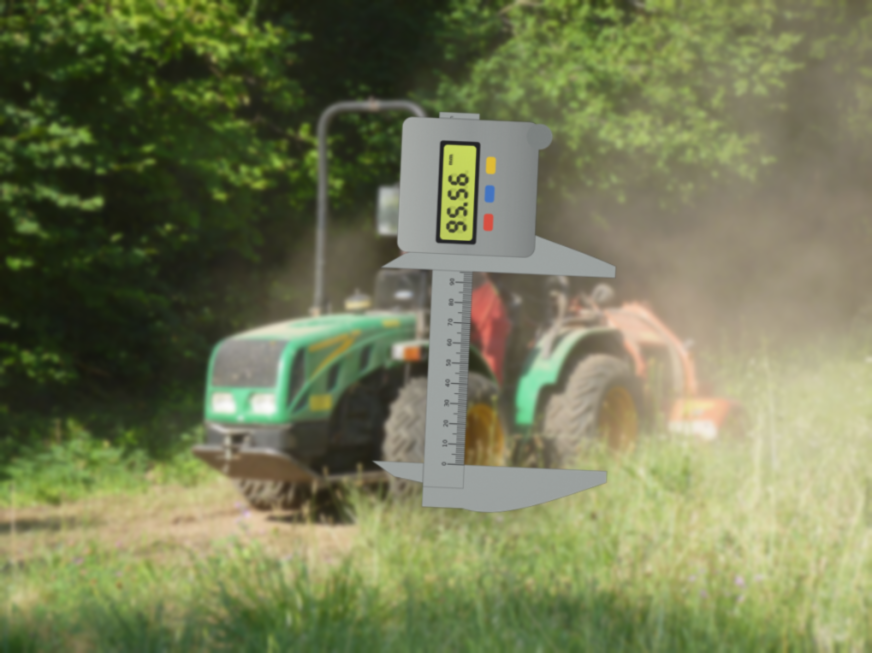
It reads 95.56
